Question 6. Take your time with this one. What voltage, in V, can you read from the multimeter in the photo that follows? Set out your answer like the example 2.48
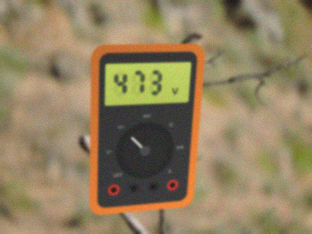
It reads 473
